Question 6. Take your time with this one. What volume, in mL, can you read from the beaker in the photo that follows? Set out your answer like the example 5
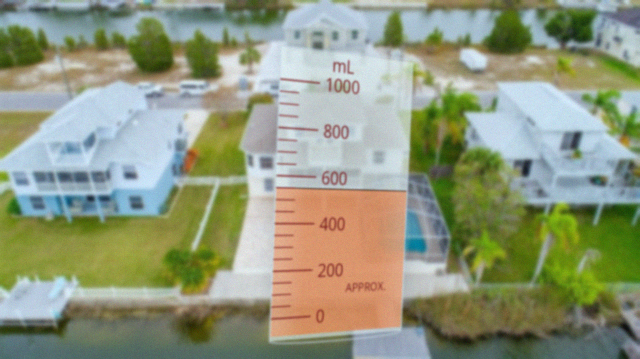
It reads 550
